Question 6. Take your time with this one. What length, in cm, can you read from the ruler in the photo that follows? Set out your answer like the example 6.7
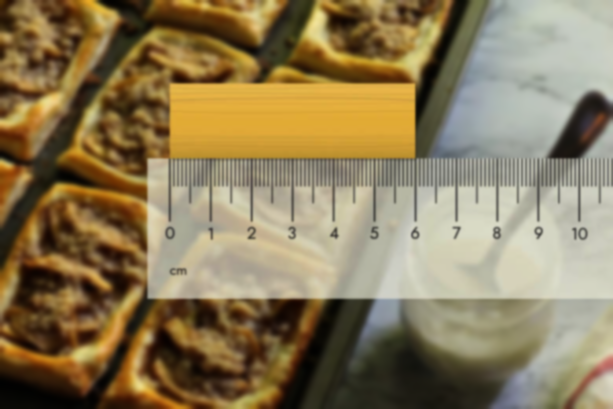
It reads 6
